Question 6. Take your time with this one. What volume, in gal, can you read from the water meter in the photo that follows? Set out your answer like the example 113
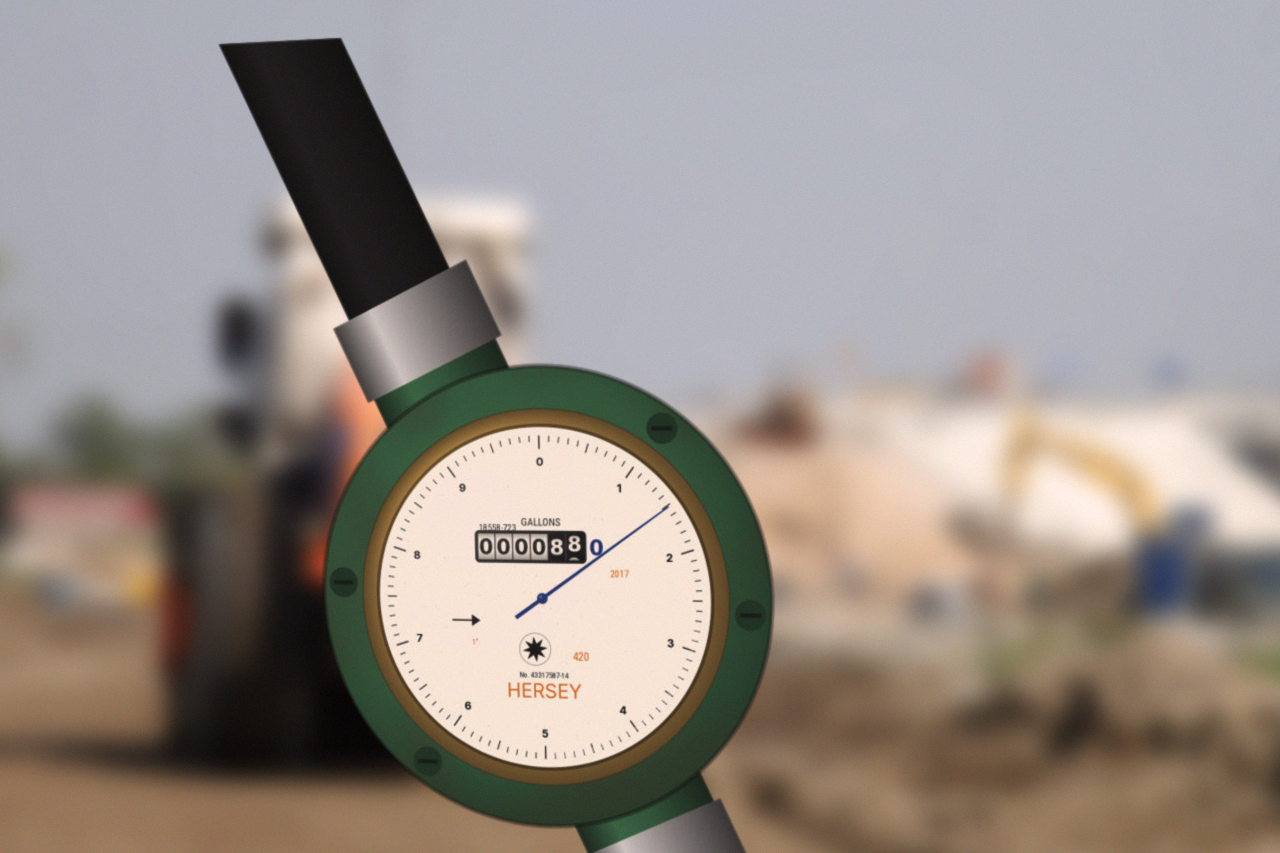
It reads 881.5
